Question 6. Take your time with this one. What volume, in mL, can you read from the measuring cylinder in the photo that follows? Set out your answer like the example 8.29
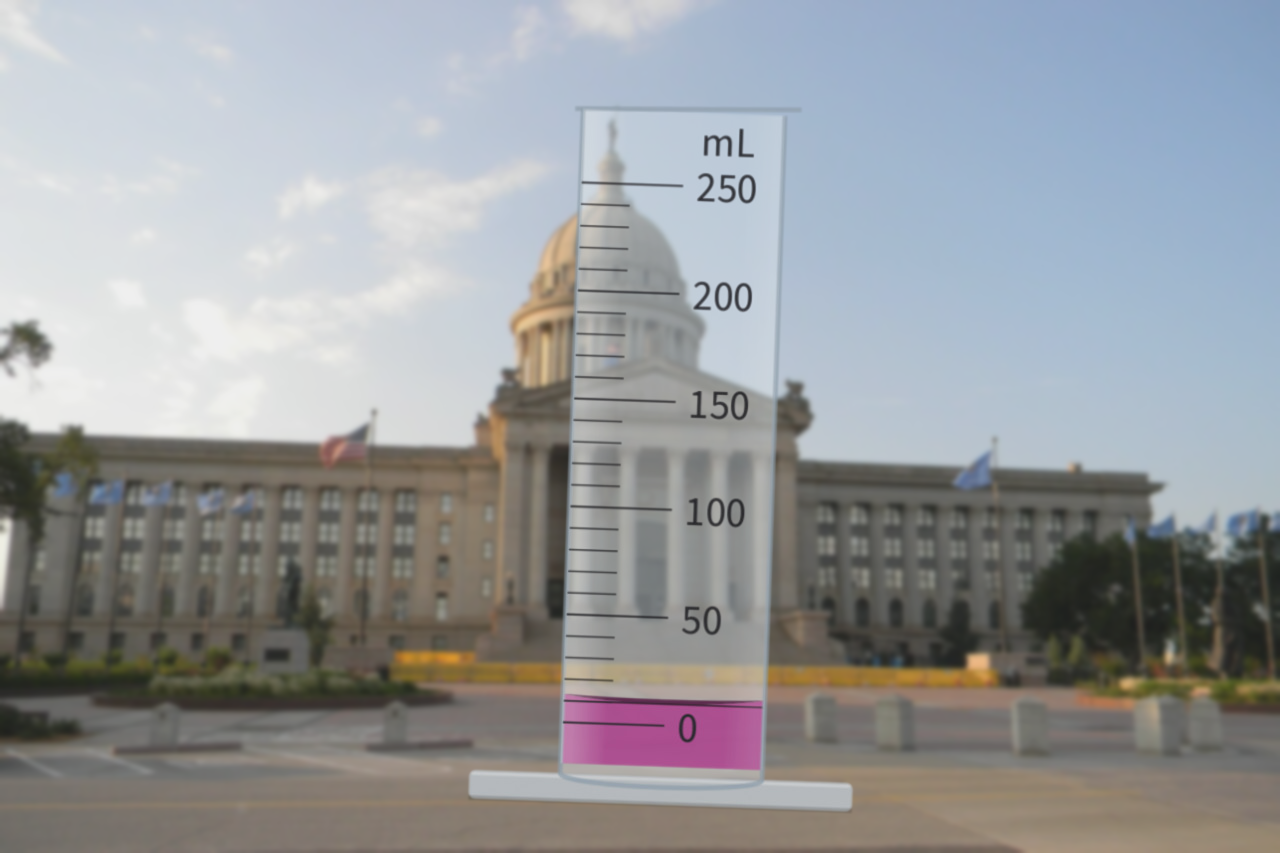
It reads 10
